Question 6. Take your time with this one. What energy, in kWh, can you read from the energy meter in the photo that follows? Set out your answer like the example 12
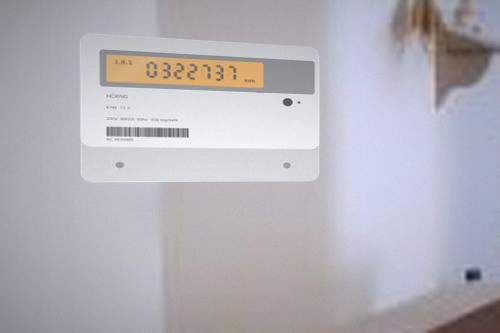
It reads 322737
